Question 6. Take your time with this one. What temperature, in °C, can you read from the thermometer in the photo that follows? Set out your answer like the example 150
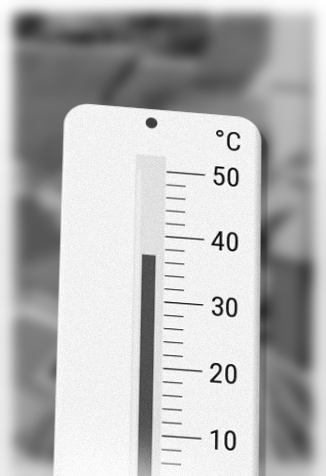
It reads 37
